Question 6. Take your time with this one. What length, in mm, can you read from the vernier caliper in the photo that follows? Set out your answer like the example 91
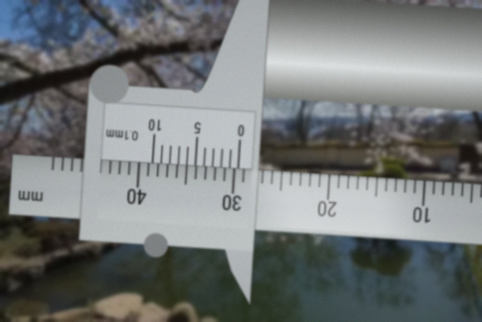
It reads 29.6
